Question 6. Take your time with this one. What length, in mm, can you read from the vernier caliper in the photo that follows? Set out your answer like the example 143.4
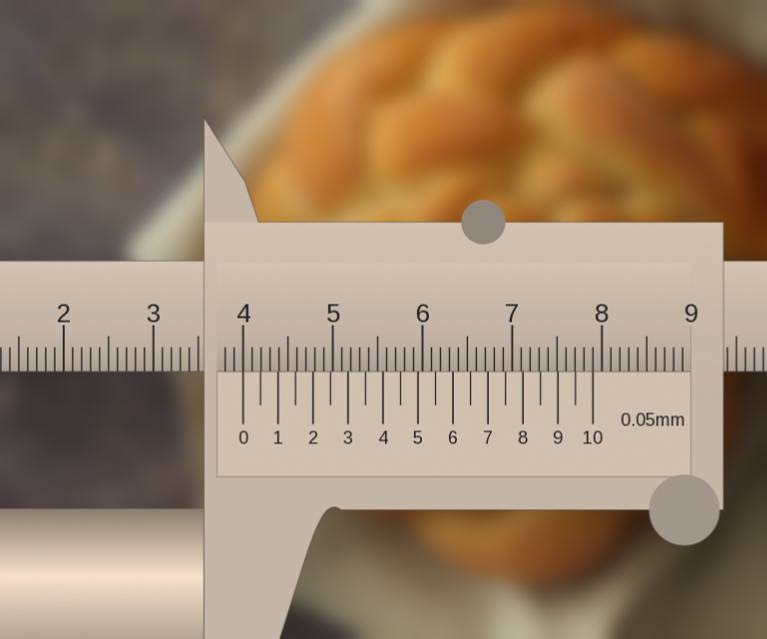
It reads 40.0
